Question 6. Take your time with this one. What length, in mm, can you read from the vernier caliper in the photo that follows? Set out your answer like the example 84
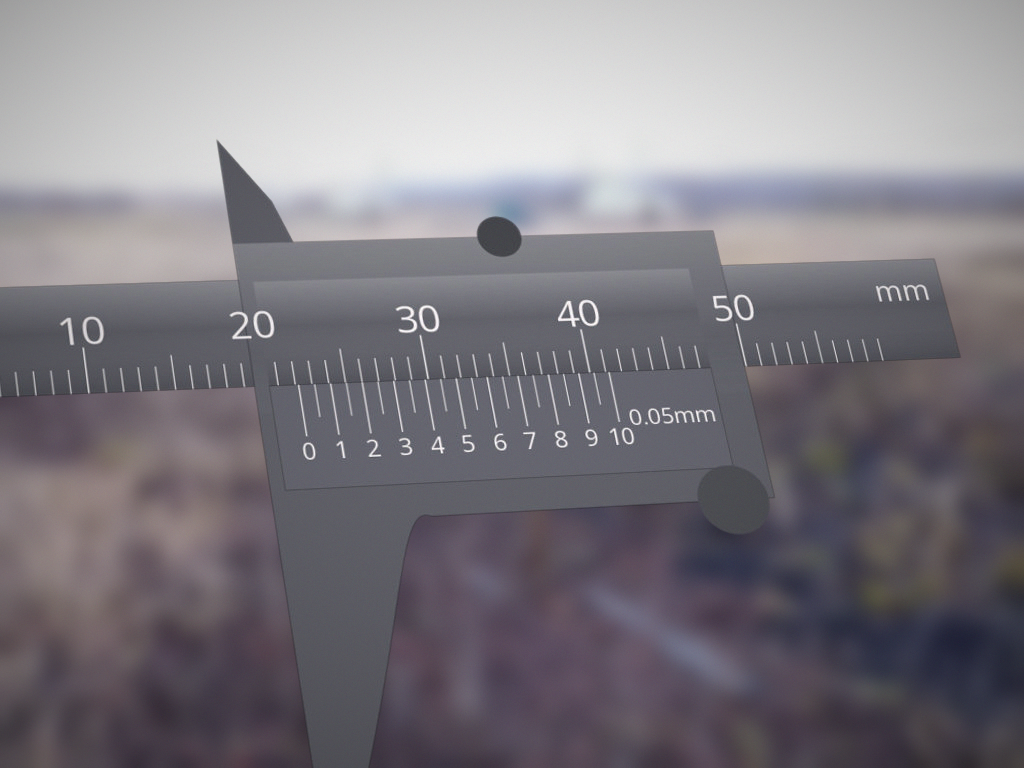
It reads 22.2
